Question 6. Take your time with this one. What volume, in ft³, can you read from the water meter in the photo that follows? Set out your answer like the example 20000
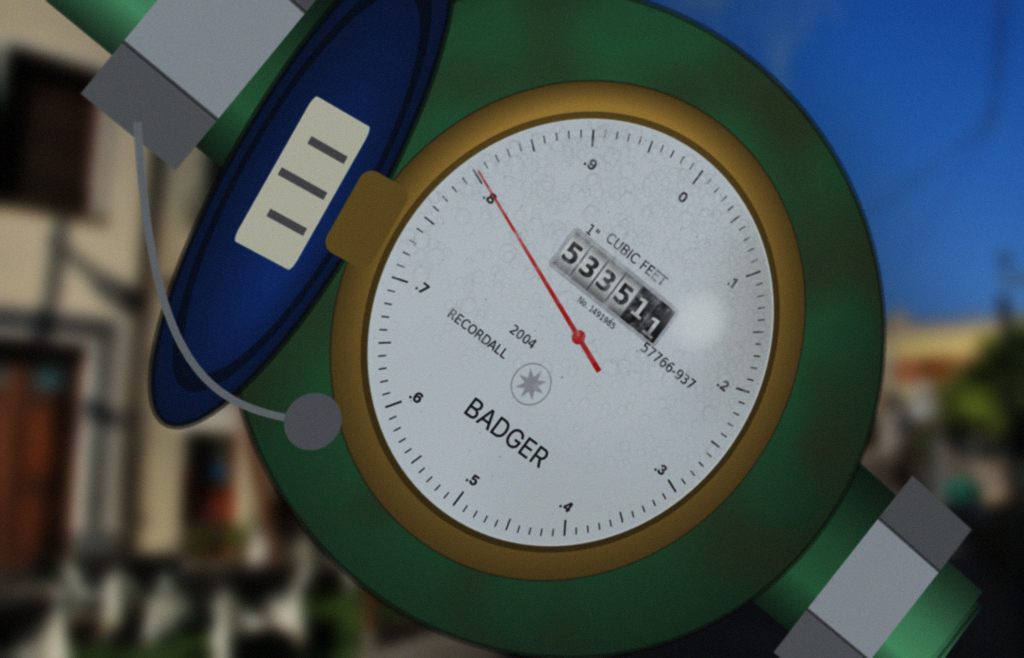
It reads 533510.80
